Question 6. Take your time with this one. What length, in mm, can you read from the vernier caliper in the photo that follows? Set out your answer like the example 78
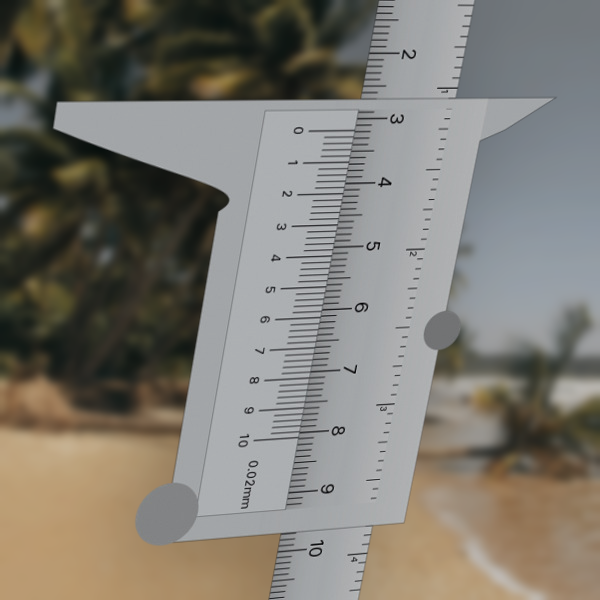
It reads 31.8
